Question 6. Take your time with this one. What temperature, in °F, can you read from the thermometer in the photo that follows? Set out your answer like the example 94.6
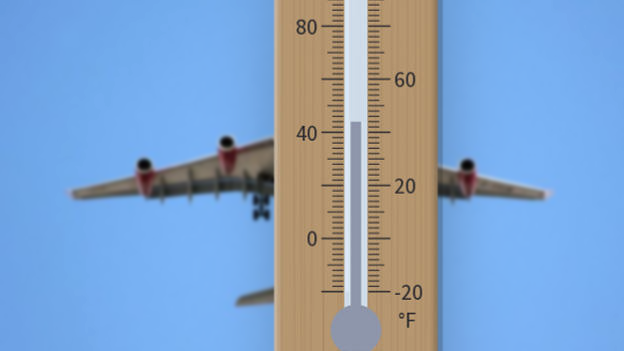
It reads 44
